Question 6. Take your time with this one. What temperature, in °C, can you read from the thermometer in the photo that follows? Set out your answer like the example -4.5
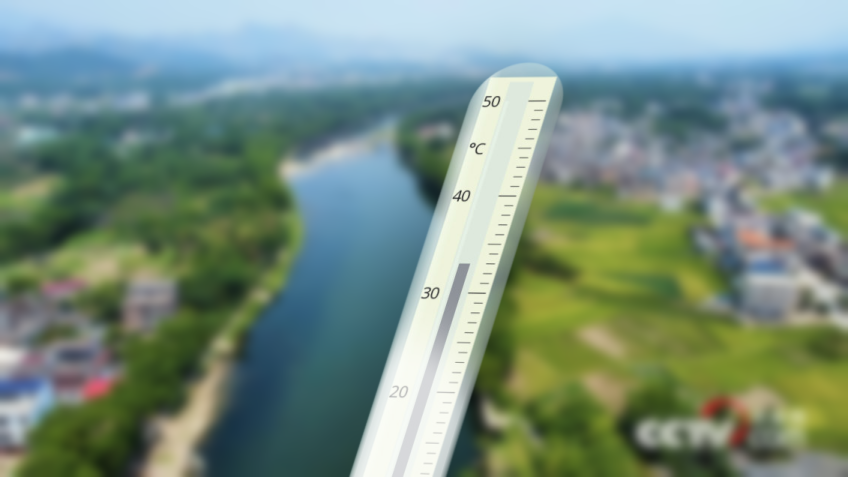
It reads 33
